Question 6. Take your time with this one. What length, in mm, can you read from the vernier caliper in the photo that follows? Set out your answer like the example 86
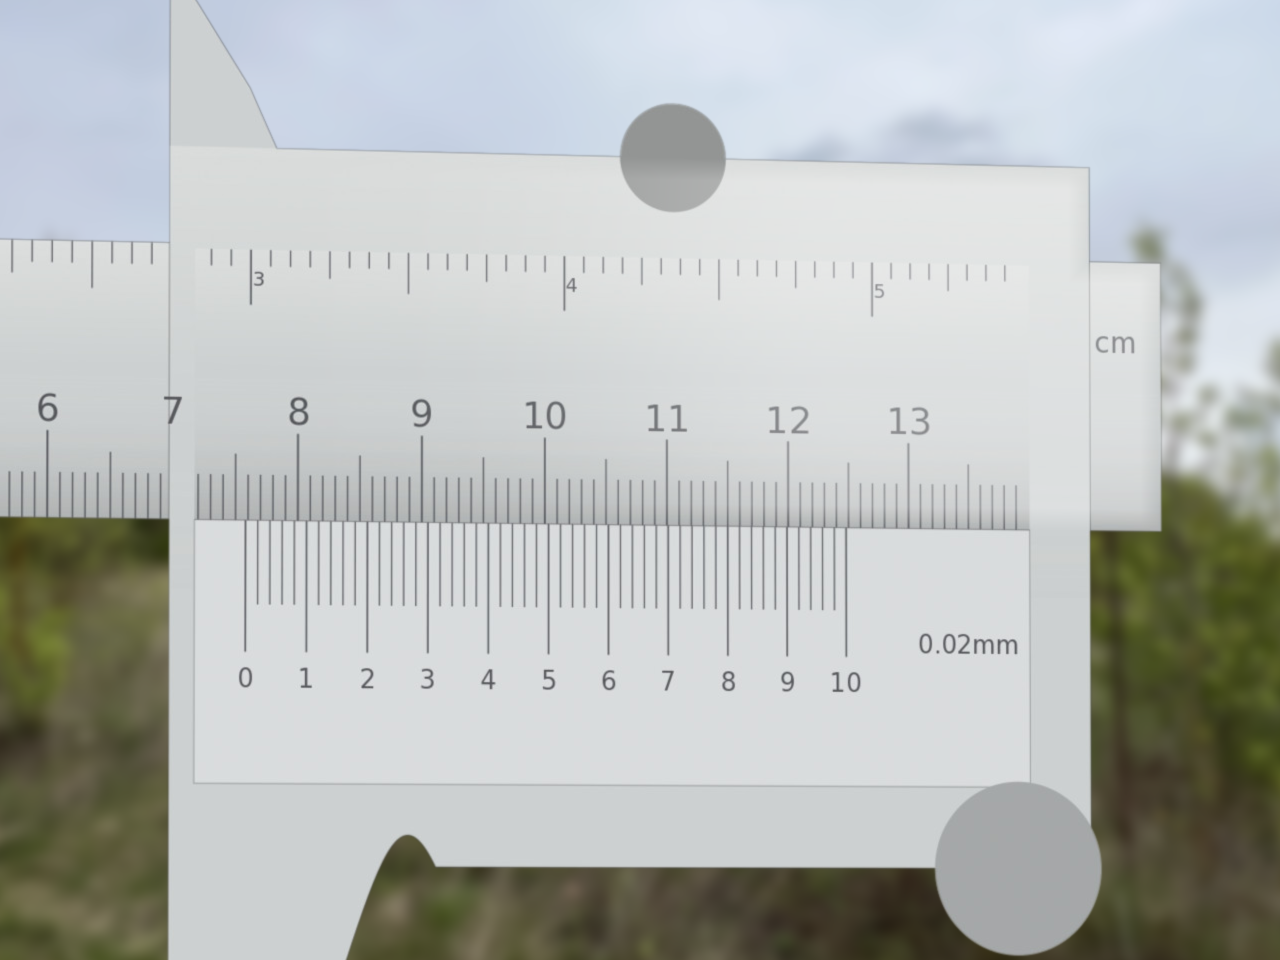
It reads 75.8
